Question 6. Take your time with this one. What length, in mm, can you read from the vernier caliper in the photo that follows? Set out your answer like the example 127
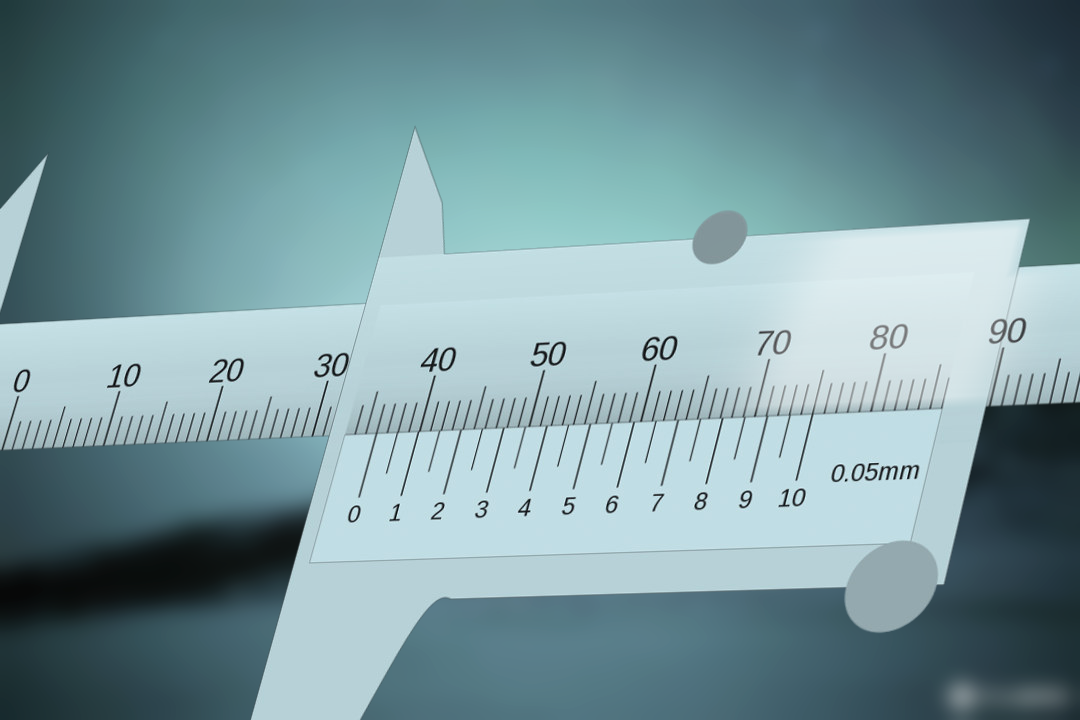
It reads 36.0
